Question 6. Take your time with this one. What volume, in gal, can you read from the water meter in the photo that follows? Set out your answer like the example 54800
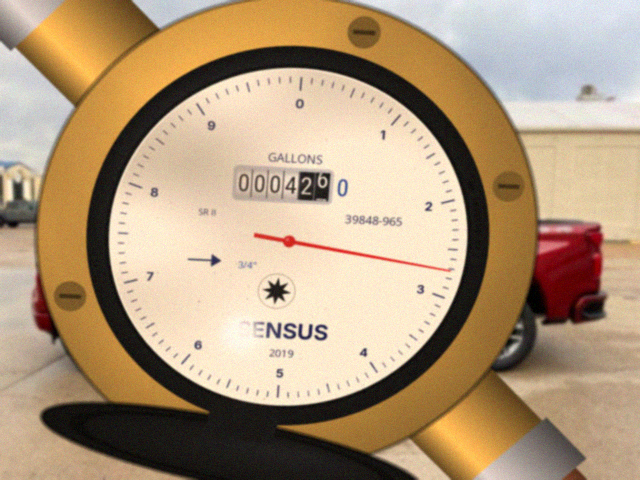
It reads 4262.7
